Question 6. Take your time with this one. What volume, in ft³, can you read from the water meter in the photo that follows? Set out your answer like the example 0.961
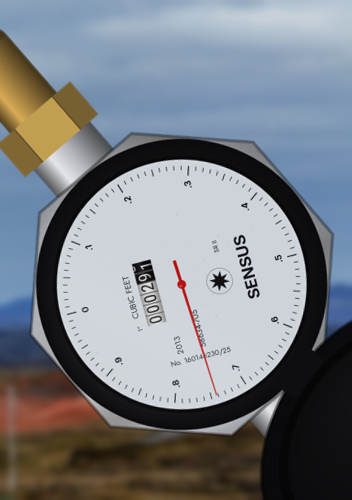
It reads 290.74
